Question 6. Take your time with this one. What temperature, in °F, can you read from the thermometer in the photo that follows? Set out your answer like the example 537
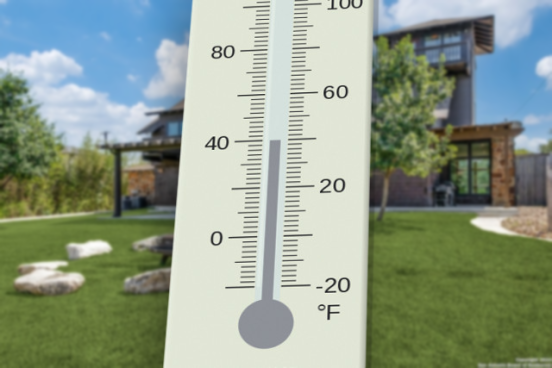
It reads 40
